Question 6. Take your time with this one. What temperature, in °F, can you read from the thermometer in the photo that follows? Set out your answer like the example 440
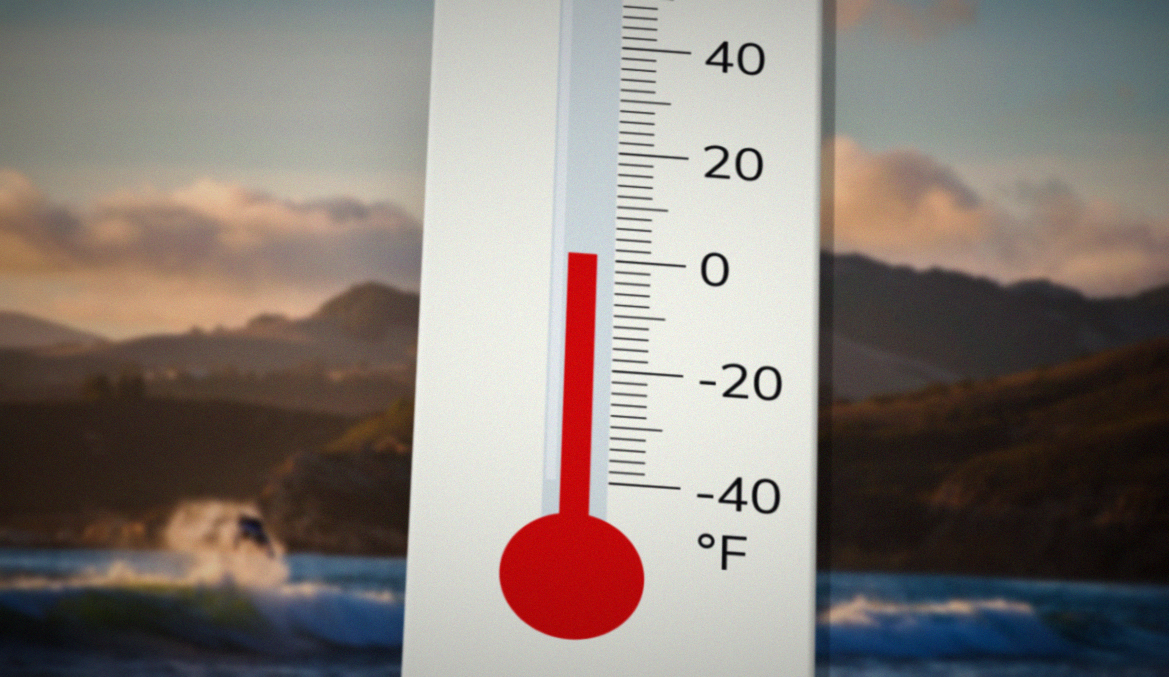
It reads 1
